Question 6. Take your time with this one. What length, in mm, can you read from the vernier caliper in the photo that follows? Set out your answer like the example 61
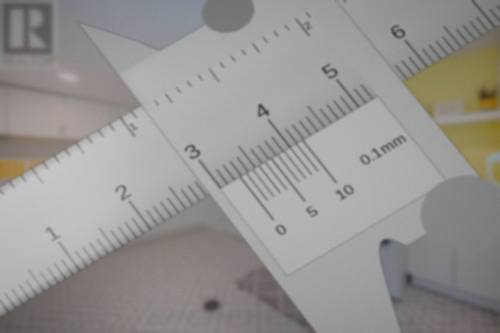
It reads 32.8
